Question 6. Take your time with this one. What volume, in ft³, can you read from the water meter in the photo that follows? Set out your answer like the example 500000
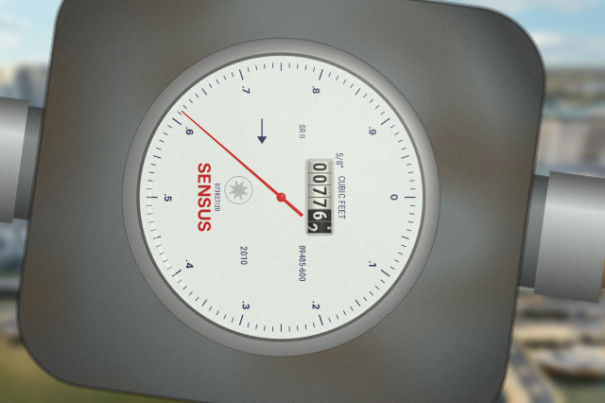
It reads 7761.61
